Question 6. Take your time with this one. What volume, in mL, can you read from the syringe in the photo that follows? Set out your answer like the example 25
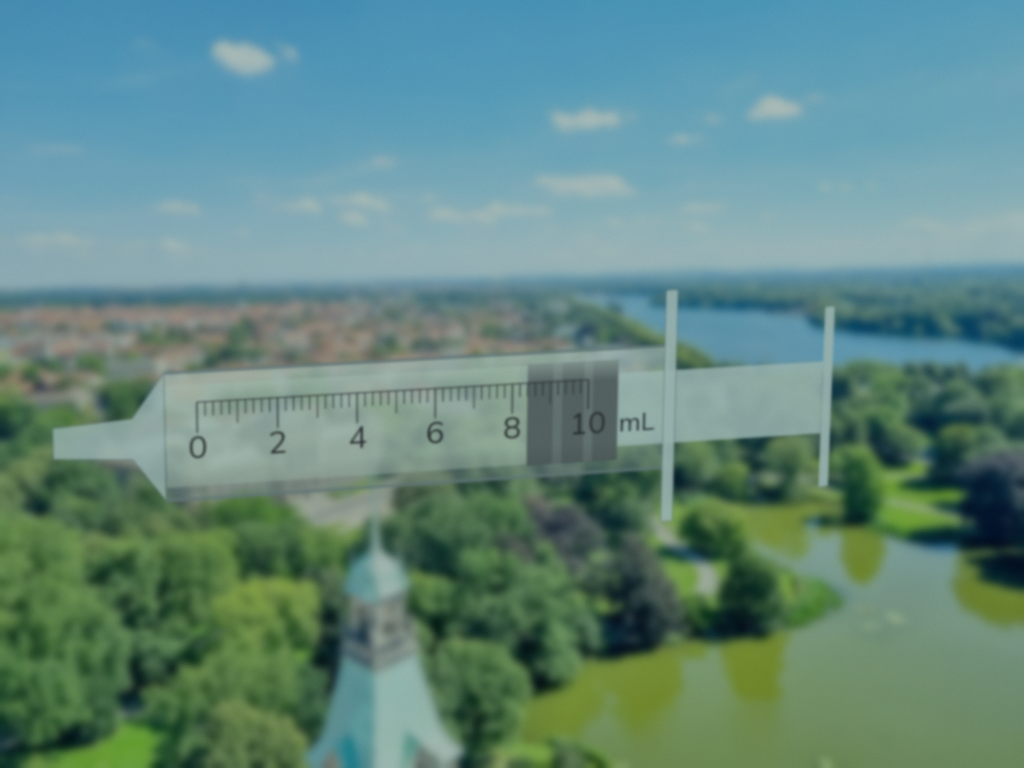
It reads 8.4
